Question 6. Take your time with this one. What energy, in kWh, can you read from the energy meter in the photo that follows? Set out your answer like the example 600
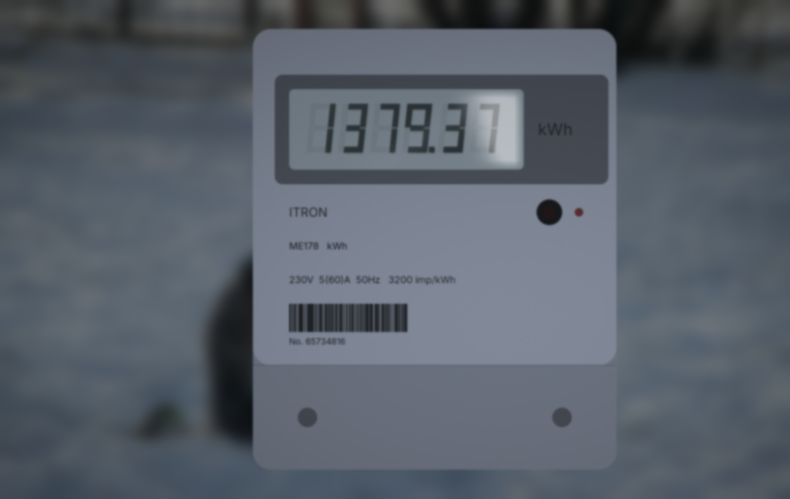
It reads 1379.37
